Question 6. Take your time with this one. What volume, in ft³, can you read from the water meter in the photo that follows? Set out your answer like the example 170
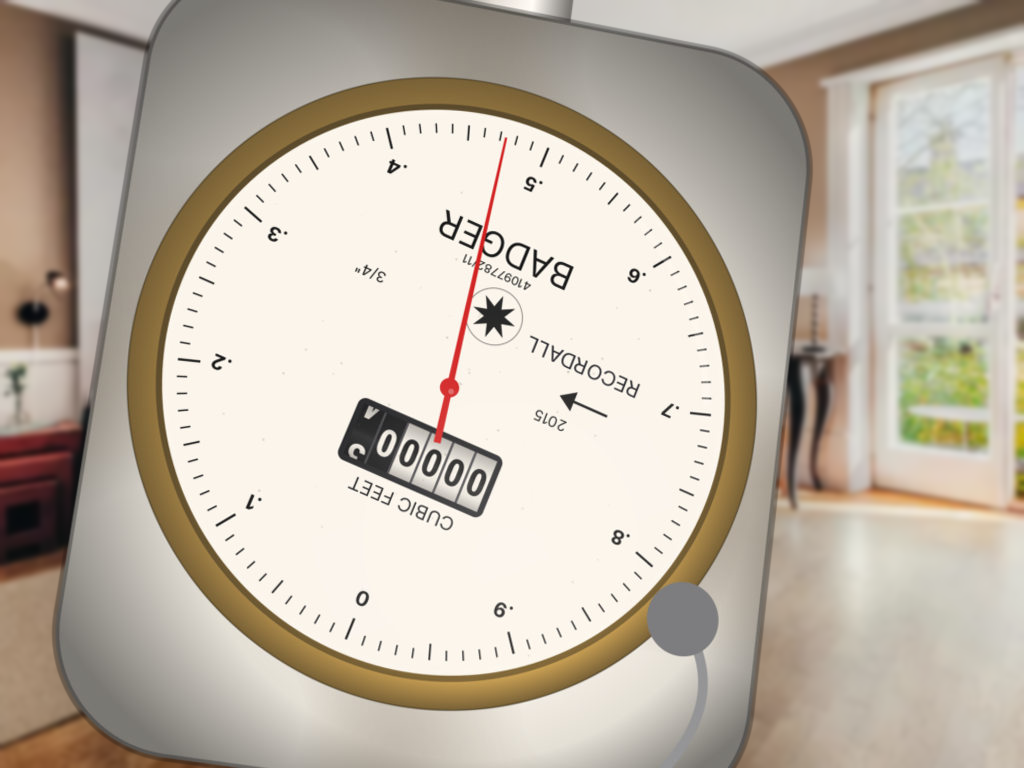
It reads 3.47
